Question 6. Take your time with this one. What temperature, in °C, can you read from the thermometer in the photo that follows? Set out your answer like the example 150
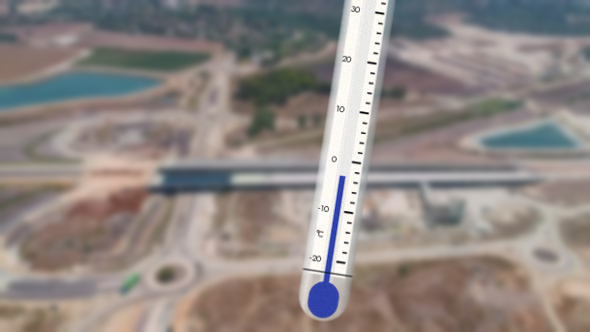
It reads -3
